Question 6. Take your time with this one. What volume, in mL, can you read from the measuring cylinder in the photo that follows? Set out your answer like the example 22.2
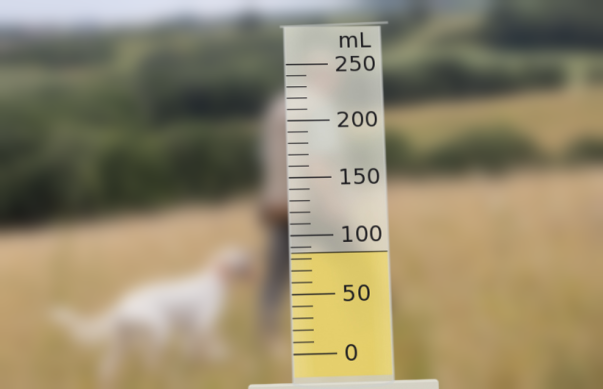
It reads 85
